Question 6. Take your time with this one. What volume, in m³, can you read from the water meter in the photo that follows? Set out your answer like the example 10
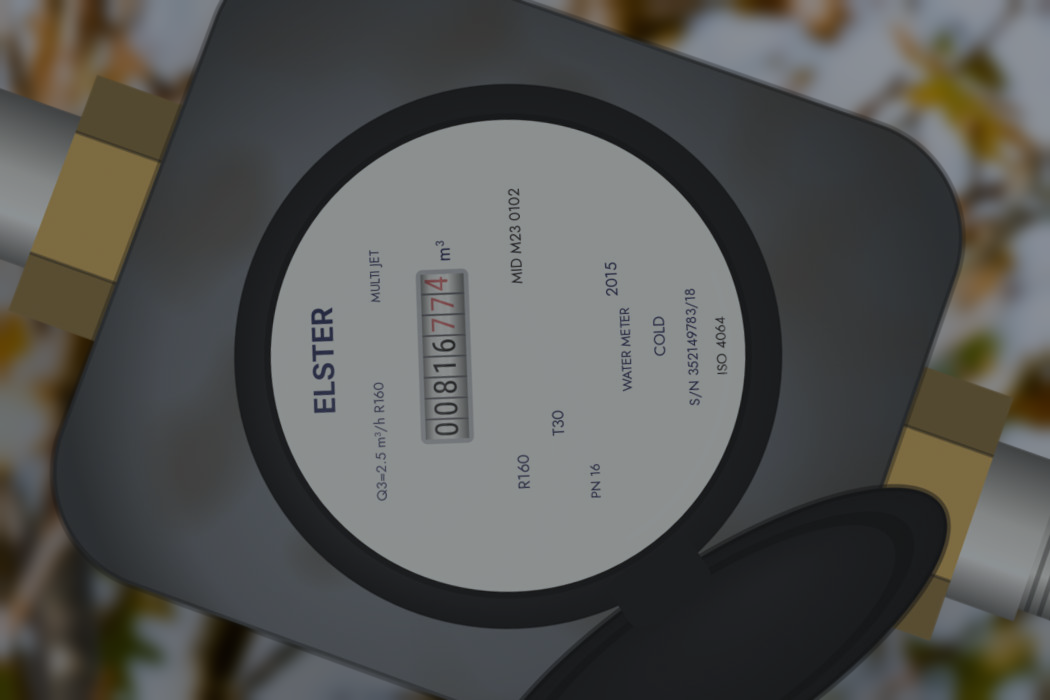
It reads 816.774
